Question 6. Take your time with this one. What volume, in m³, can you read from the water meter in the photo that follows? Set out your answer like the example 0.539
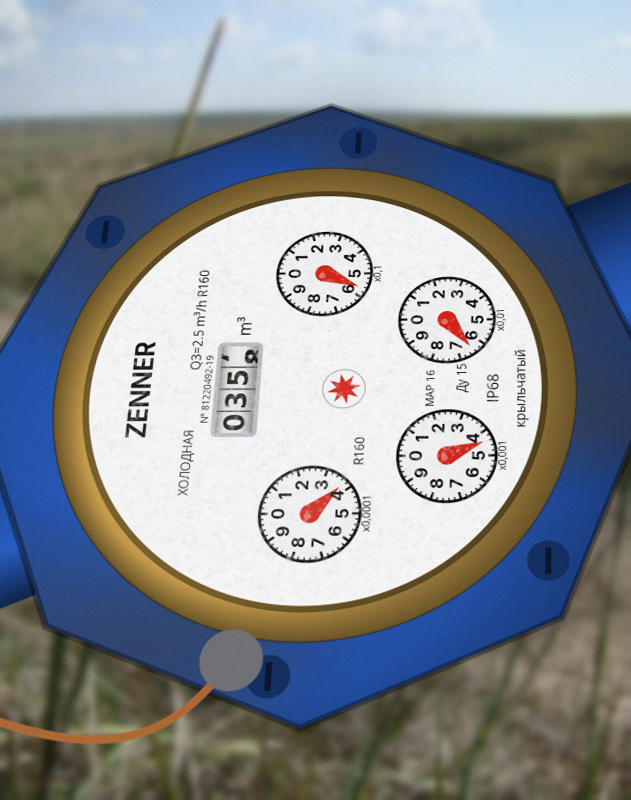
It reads 357.5643
